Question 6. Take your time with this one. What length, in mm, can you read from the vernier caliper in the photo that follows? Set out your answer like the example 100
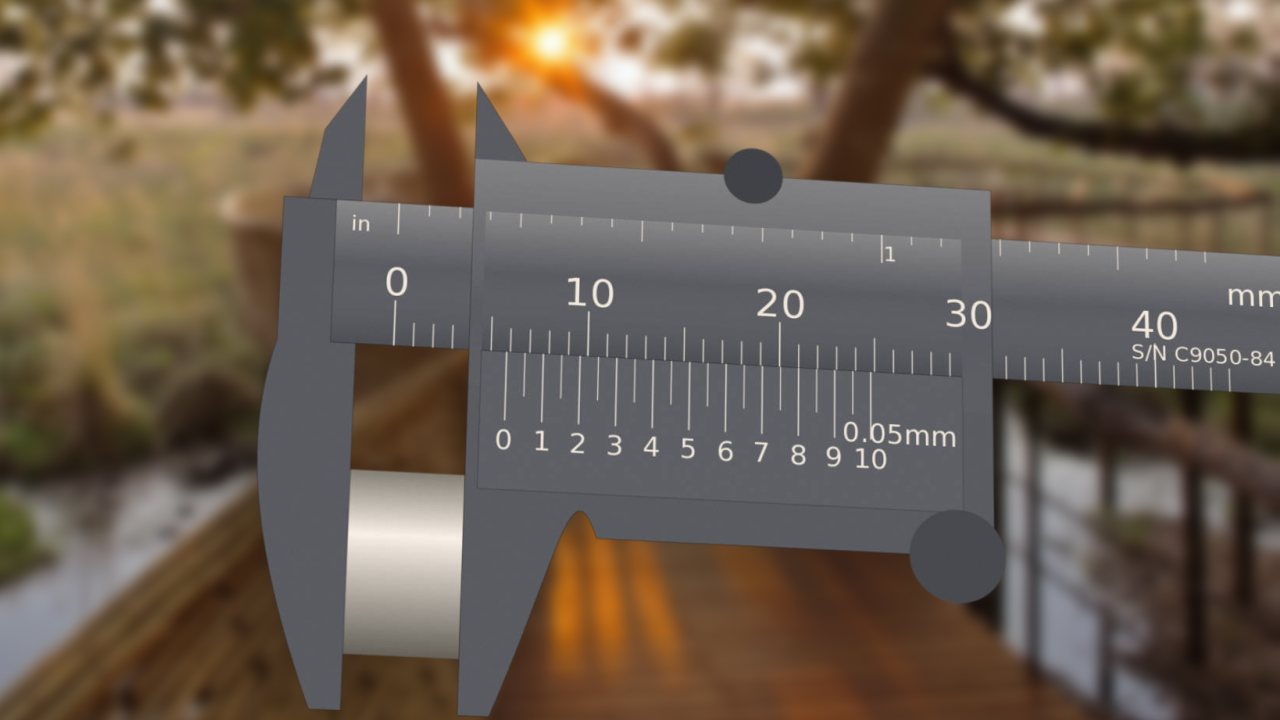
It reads 5.8
